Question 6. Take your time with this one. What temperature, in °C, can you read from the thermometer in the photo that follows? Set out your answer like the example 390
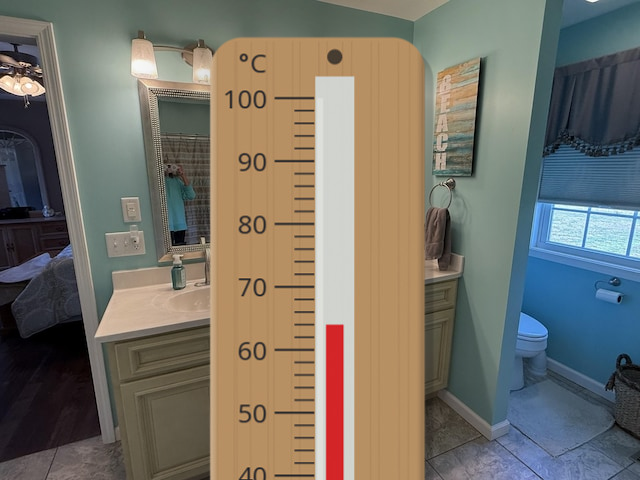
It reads 64
